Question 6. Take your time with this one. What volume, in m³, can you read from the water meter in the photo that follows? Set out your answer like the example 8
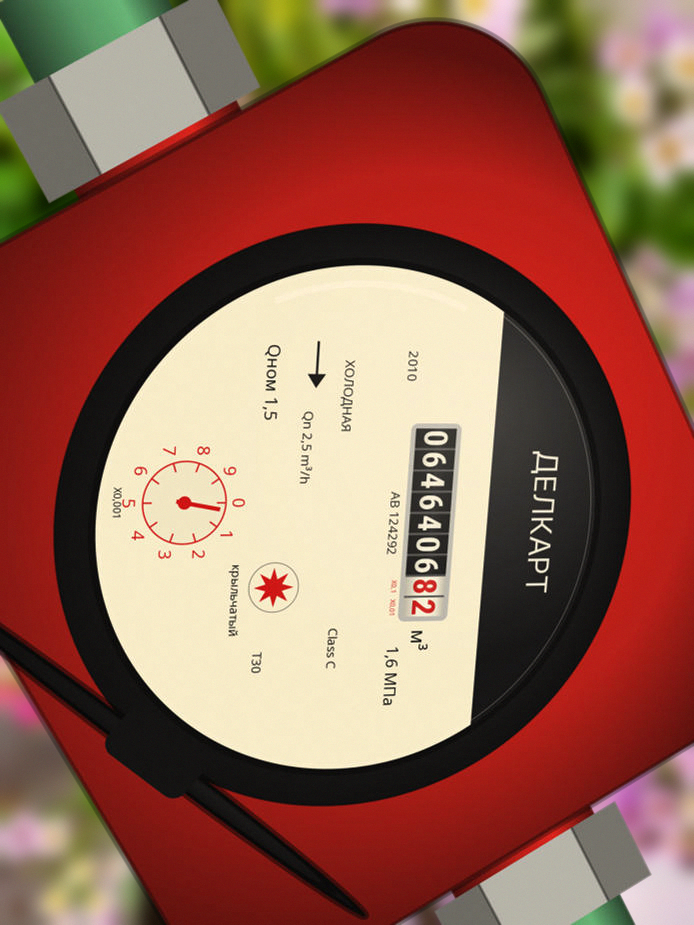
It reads 646406.820
